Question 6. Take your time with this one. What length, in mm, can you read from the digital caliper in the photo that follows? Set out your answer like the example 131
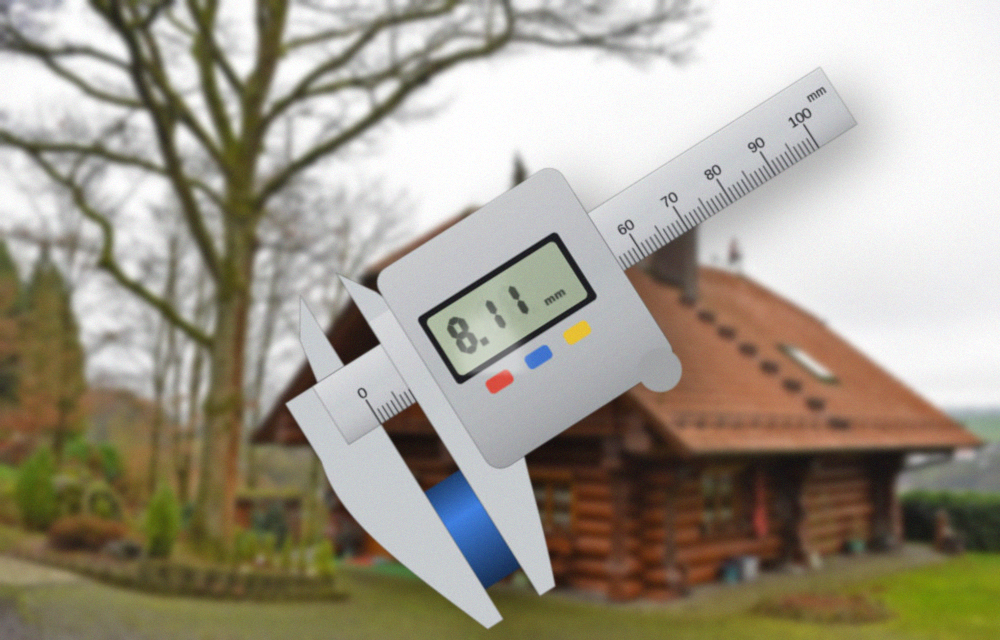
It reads 8.11
